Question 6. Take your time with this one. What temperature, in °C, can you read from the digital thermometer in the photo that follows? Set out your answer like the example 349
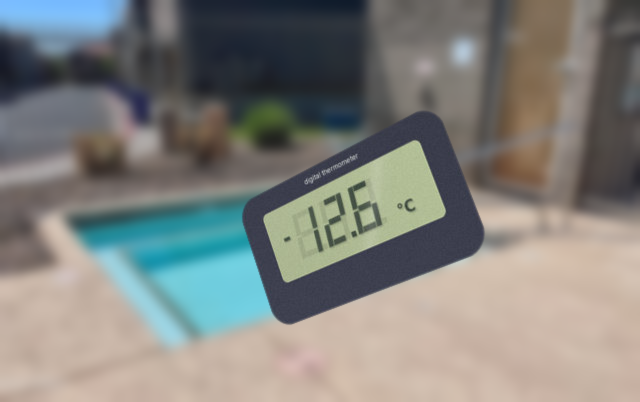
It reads -12.6
